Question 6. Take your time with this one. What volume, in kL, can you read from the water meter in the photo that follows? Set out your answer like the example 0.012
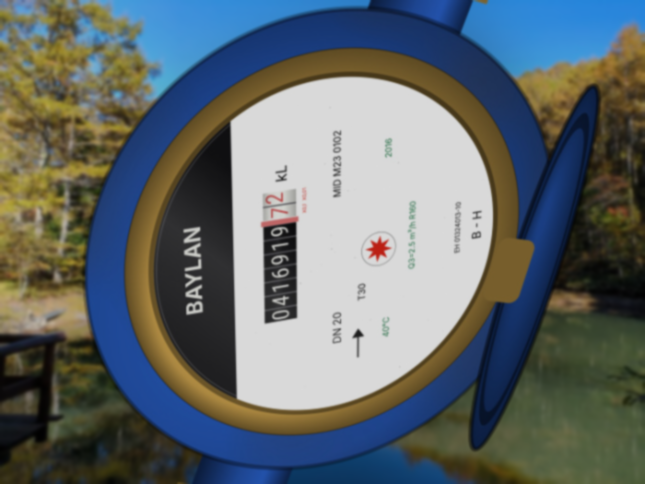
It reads 416919.72
